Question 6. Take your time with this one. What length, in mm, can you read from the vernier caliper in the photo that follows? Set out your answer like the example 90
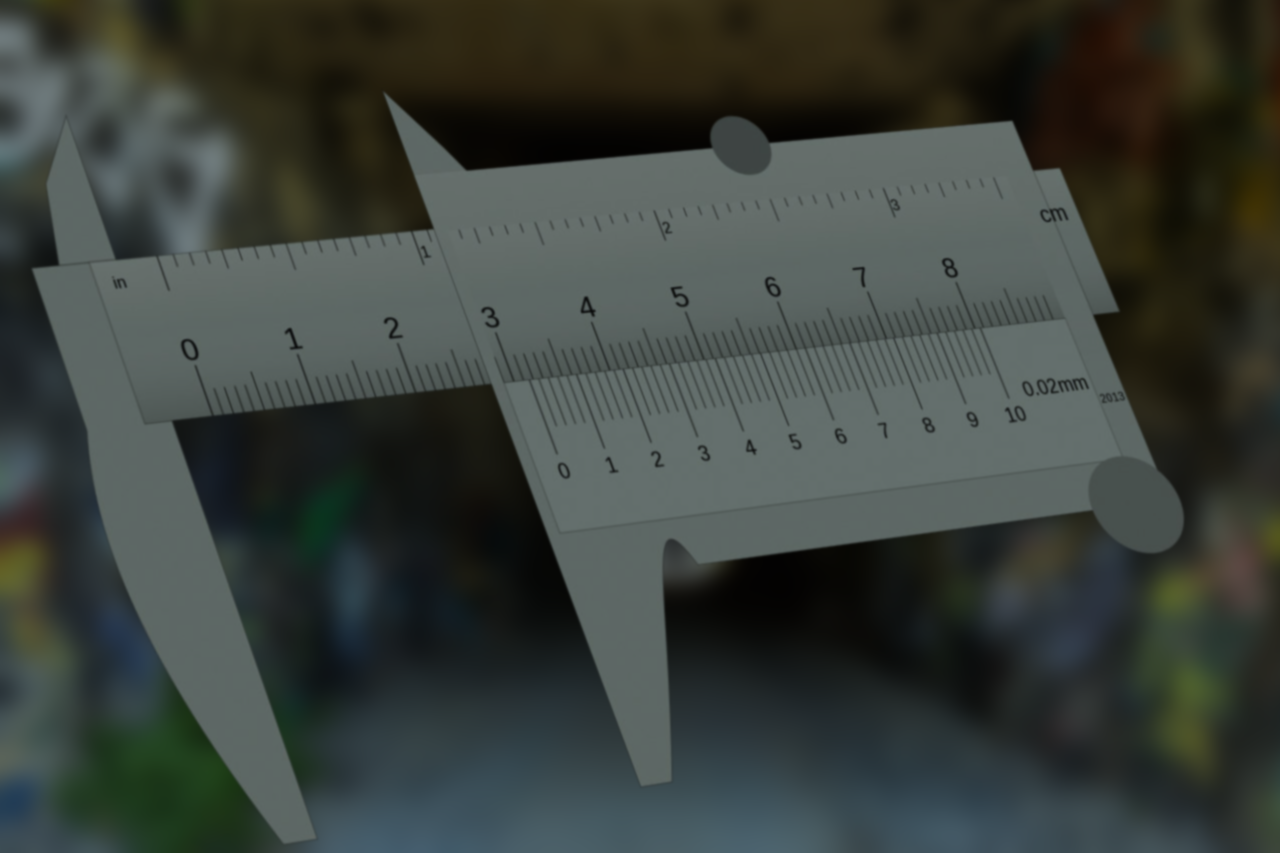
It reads 31.6
